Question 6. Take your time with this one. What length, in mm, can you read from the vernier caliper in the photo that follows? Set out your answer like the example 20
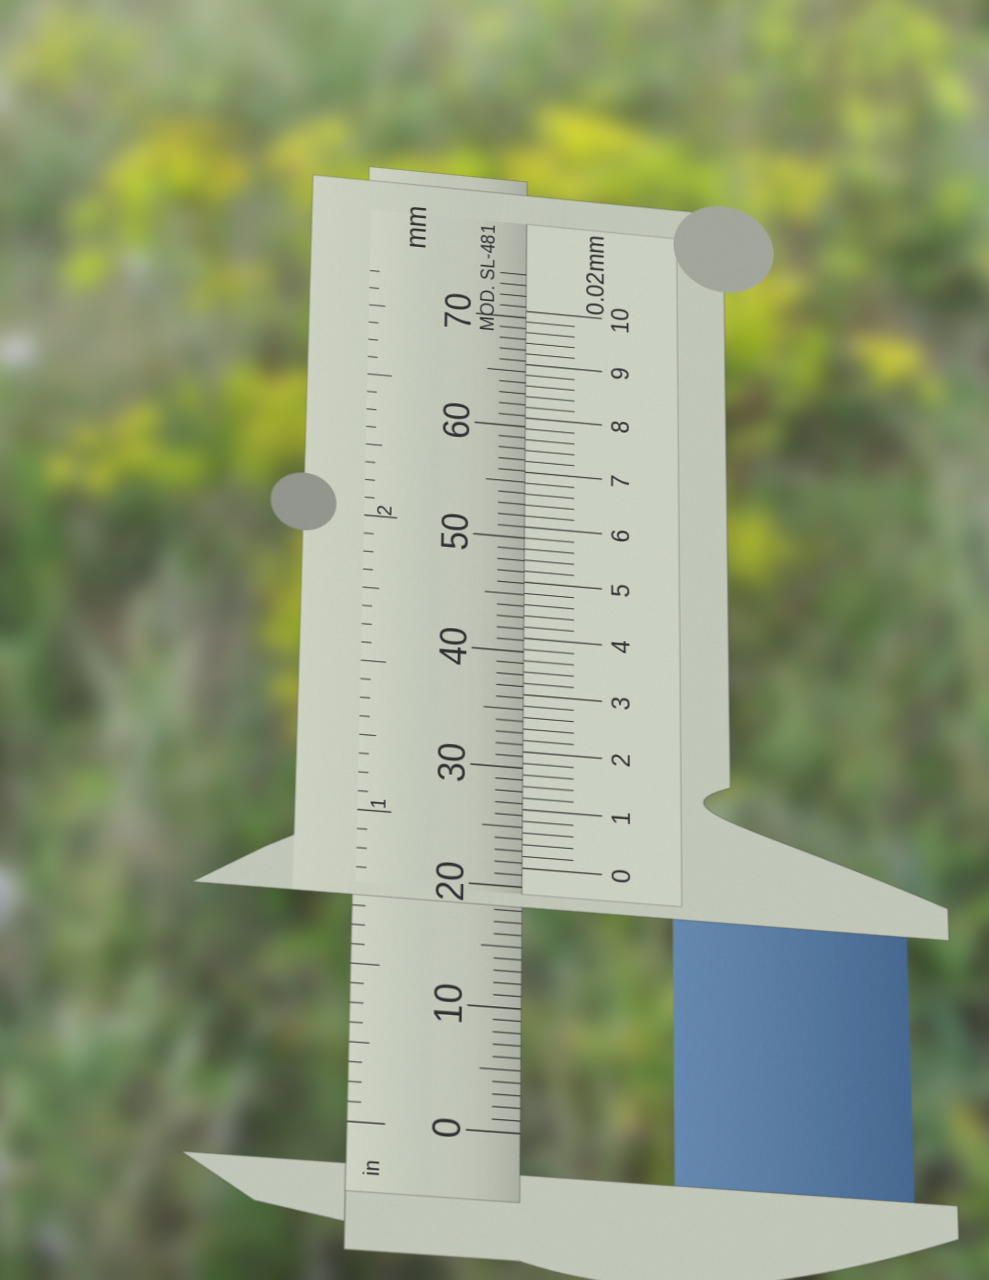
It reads 21.6
